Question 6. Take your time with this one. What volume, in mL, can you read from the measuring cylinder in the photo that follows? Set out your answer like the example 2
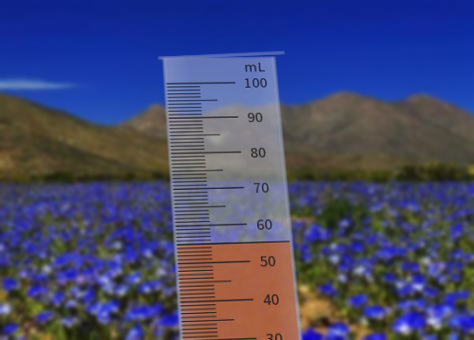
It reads 55
